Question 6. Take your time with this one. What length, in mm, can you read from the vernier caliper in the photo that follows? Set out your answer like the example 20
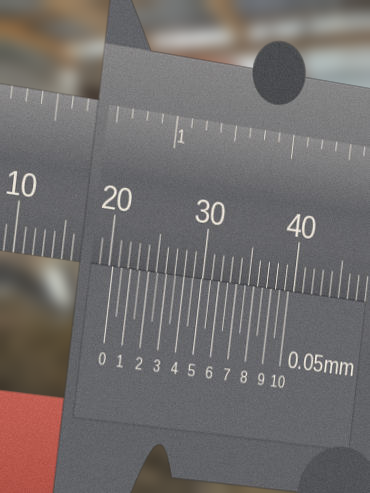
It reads 20.4
